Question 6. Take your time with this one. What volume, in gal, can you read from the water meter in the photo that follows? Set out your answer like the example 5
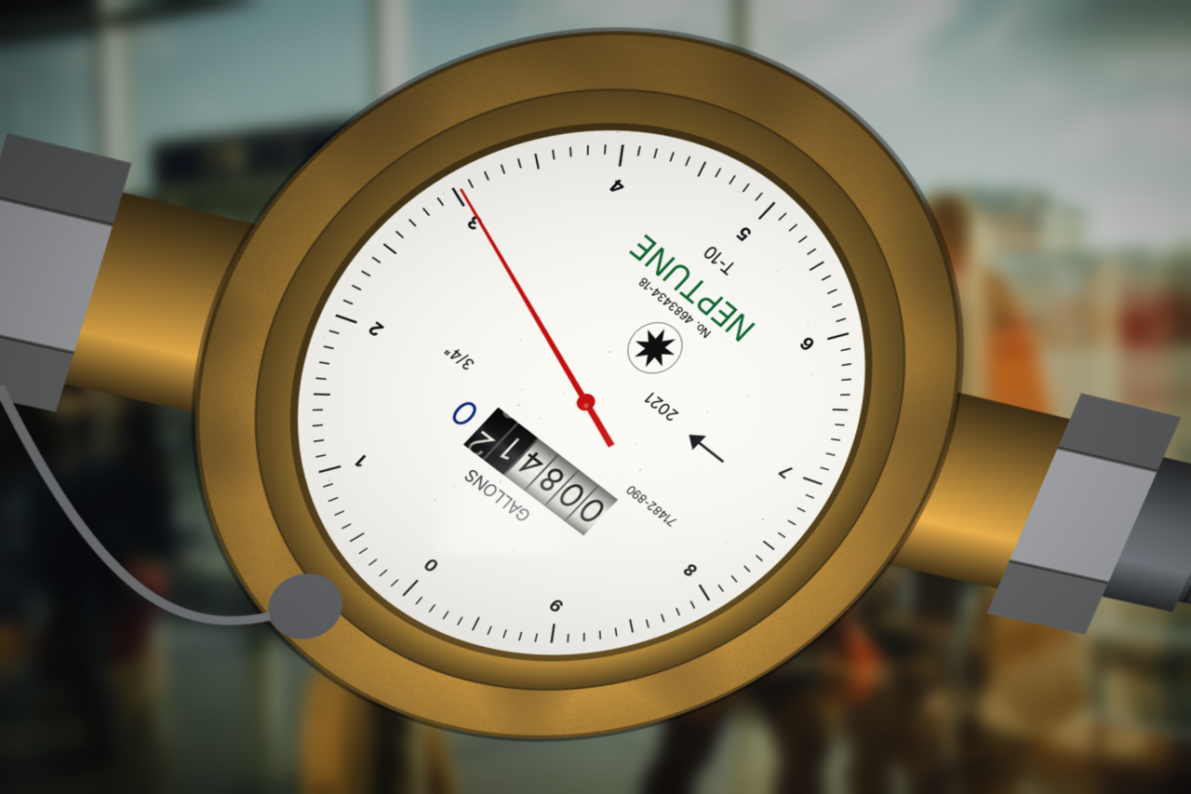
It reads 84123.0
